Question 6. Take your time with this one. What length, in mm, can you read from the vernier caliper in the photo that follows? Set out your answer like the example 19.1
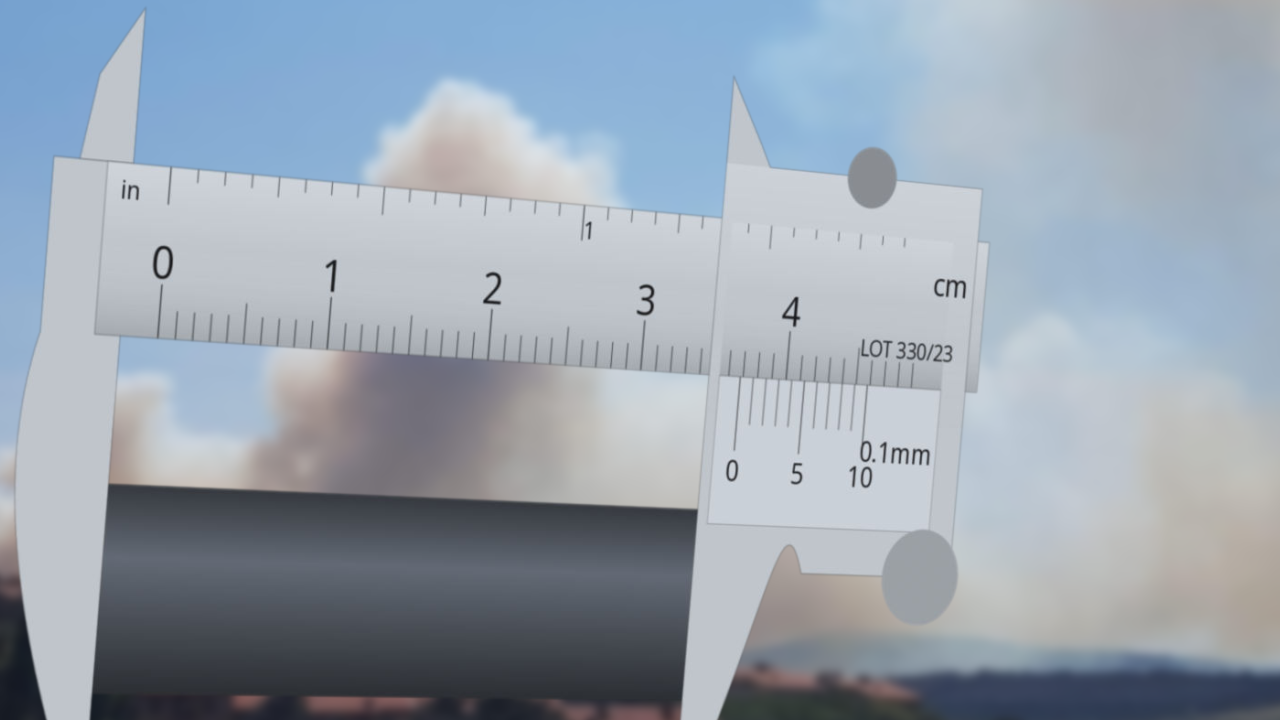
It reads 36.8
